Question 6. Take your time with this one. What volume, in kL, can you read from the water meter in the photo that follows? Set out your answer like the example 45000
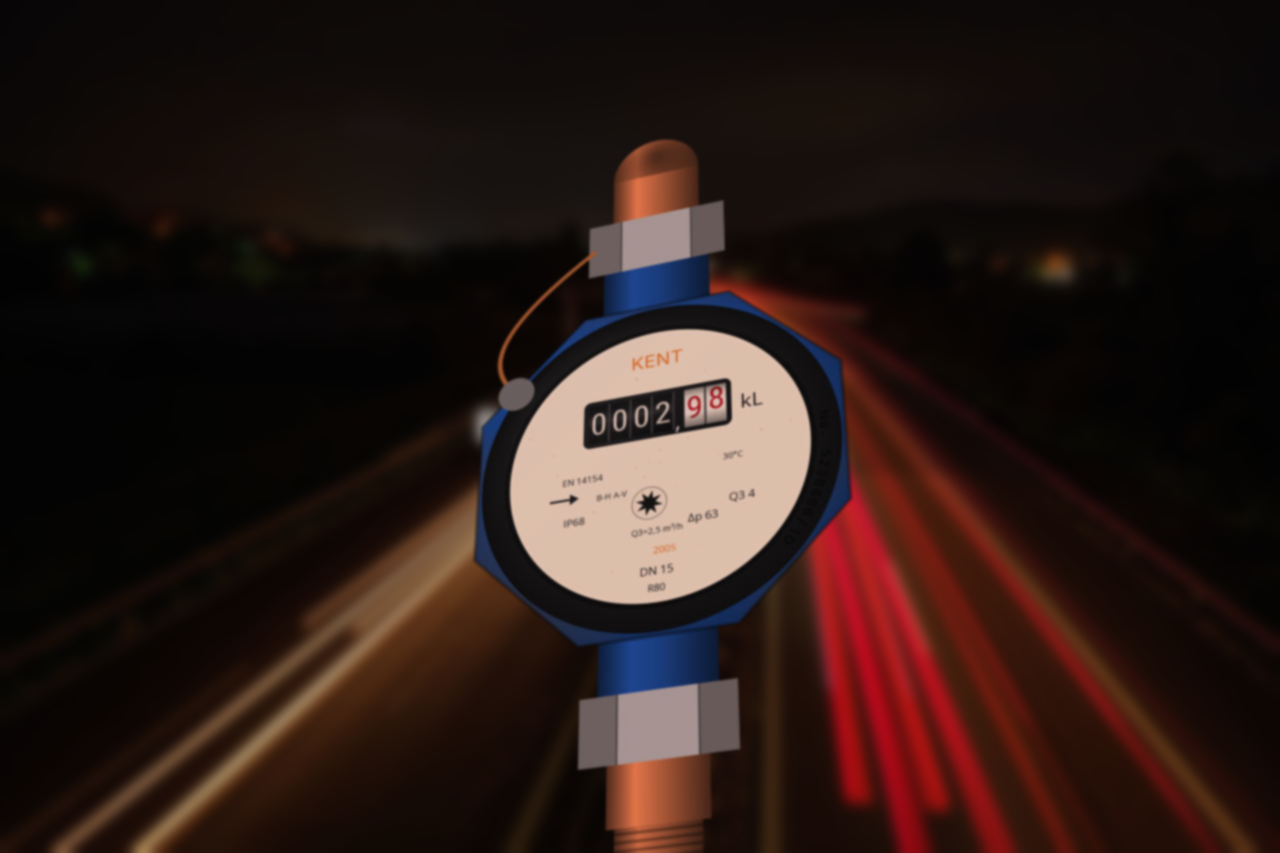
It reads 2.98
